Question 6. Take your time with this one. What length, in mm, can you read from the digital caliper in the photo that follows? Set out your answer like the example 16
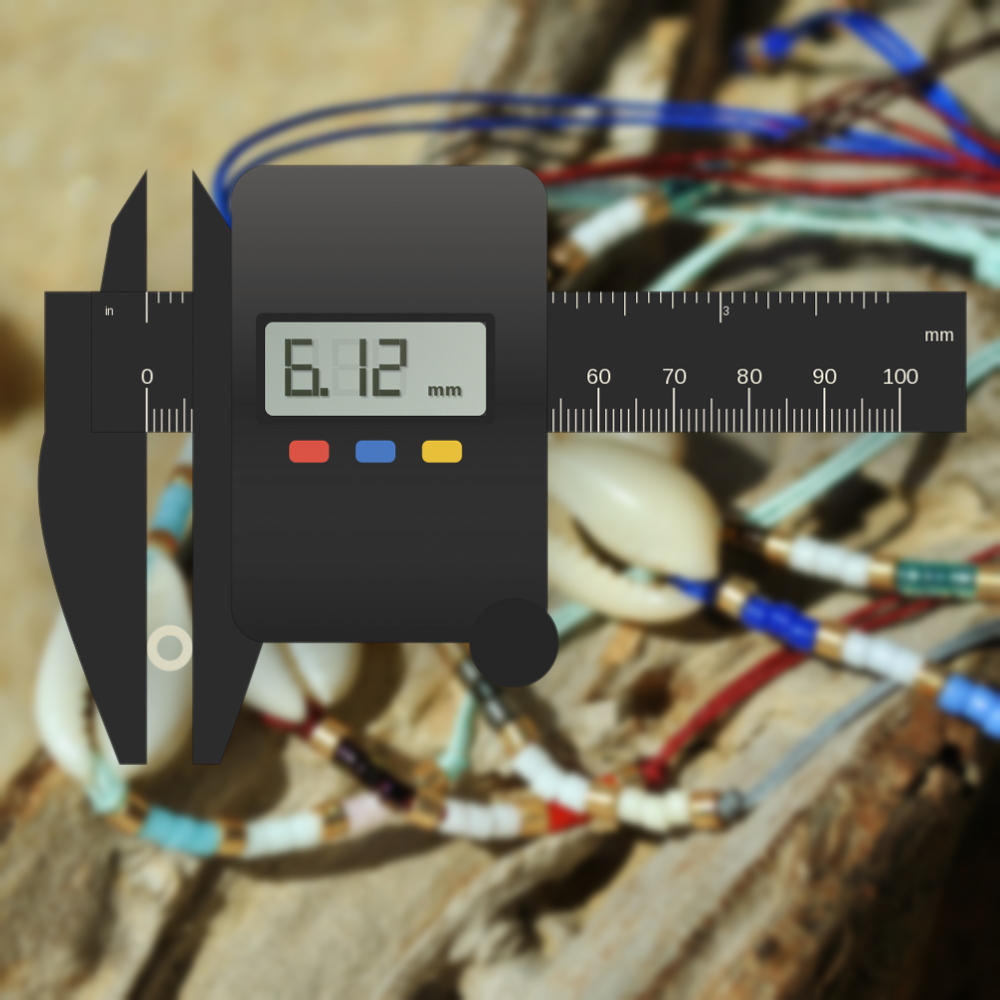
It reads 6.12
